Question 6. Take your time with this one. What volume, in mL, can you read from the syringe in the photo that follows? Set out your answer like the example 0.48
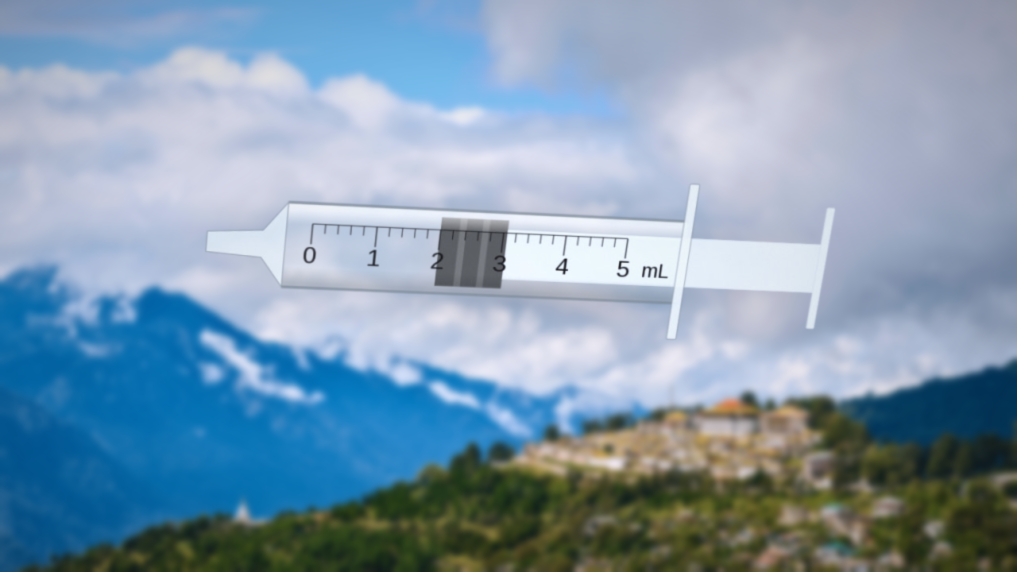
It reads 2
